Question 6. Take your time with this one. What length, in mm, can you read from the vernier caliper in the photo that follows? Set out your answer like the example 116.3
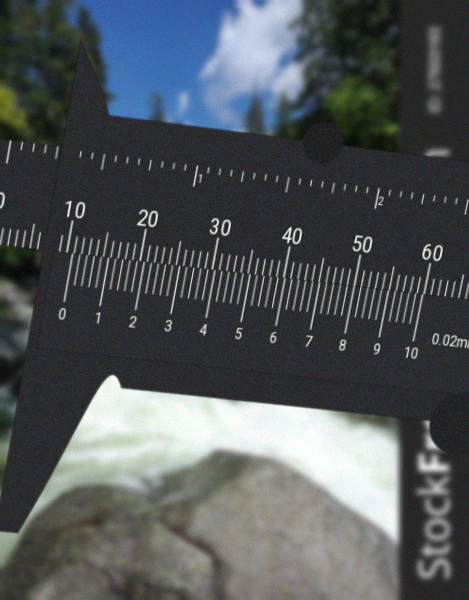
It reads 10.8
